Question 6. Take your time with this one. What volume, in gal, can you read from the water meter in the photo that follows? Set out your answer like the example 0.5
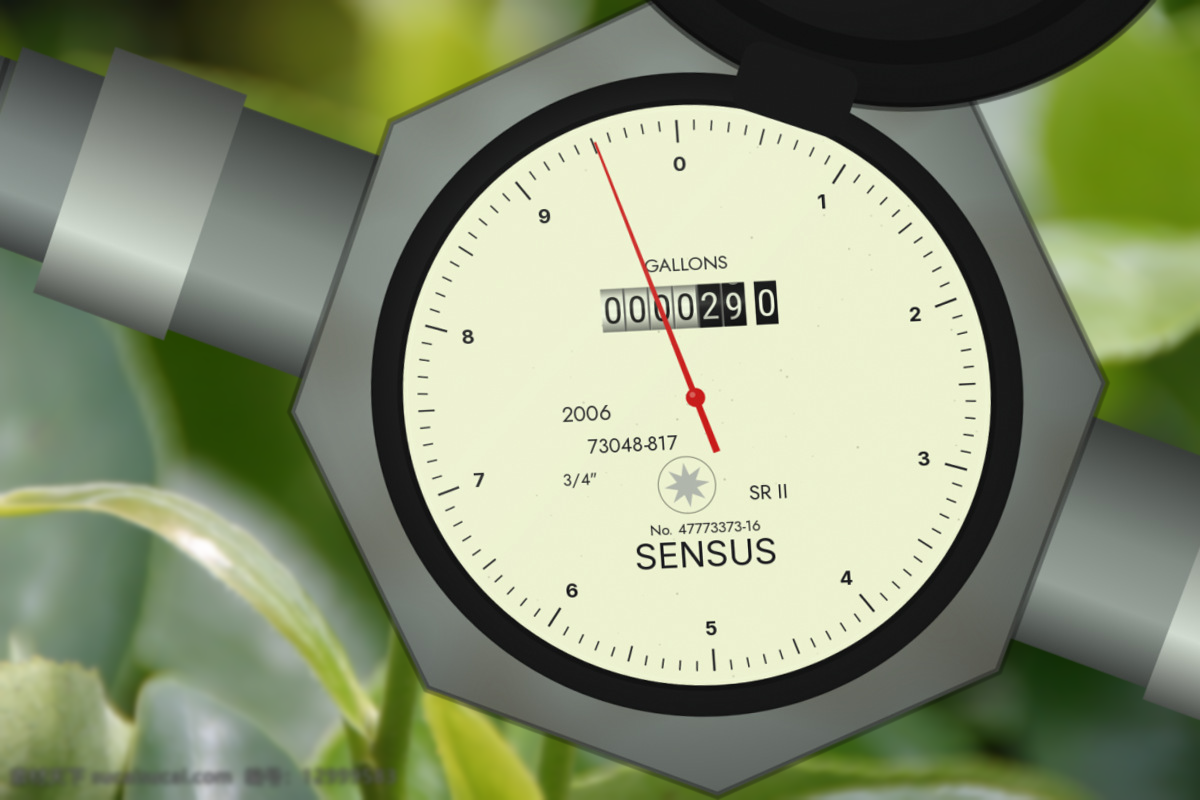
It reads 289.5
